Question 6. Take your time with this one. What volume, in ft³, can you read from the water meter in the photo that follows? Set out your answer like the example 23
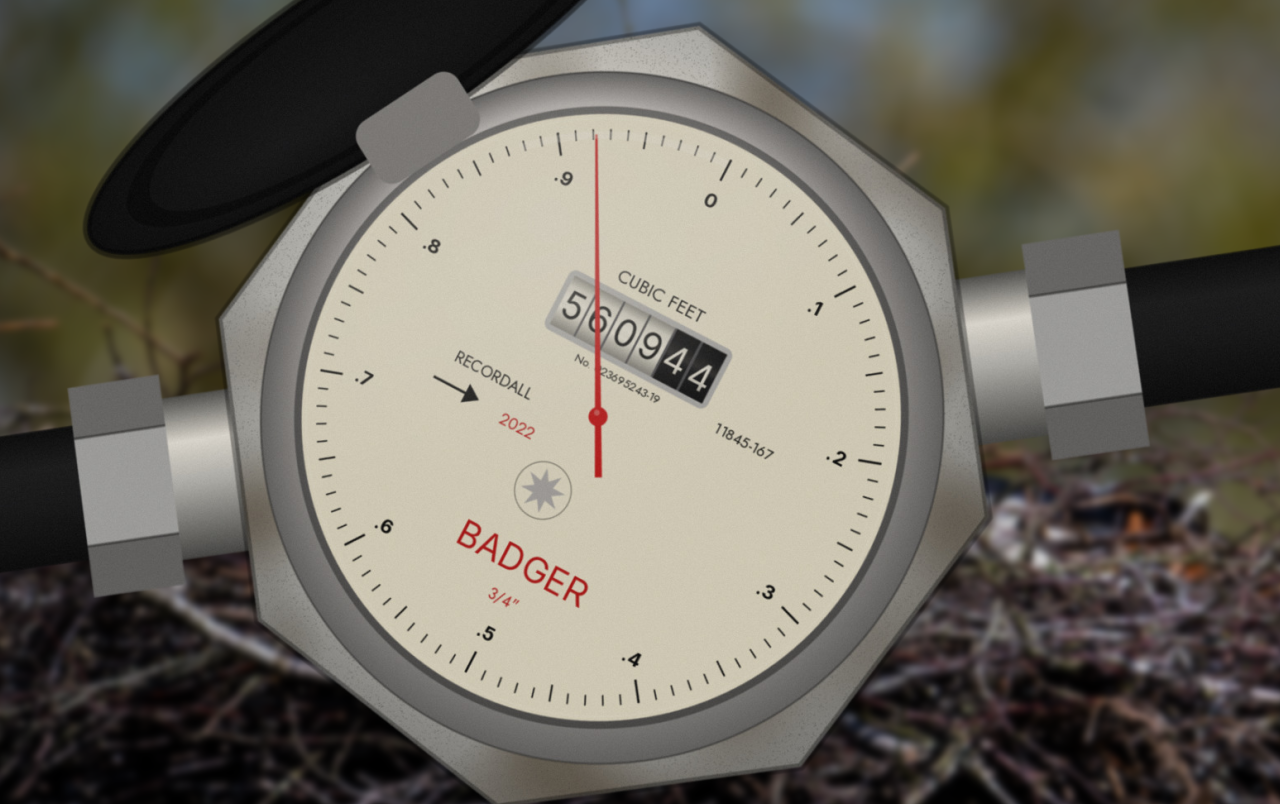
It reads 560943.92
